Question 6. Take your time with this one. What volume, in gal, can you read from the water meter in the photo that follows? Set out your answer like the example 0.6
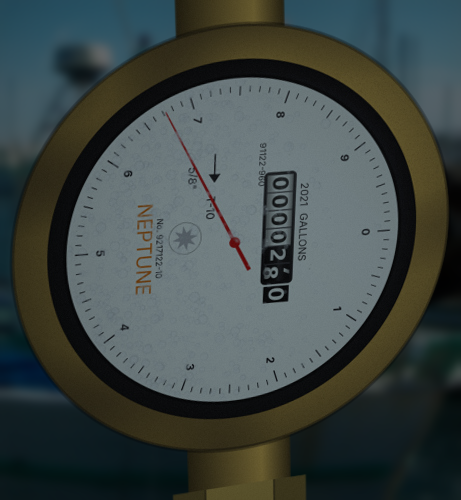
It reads 276.7
